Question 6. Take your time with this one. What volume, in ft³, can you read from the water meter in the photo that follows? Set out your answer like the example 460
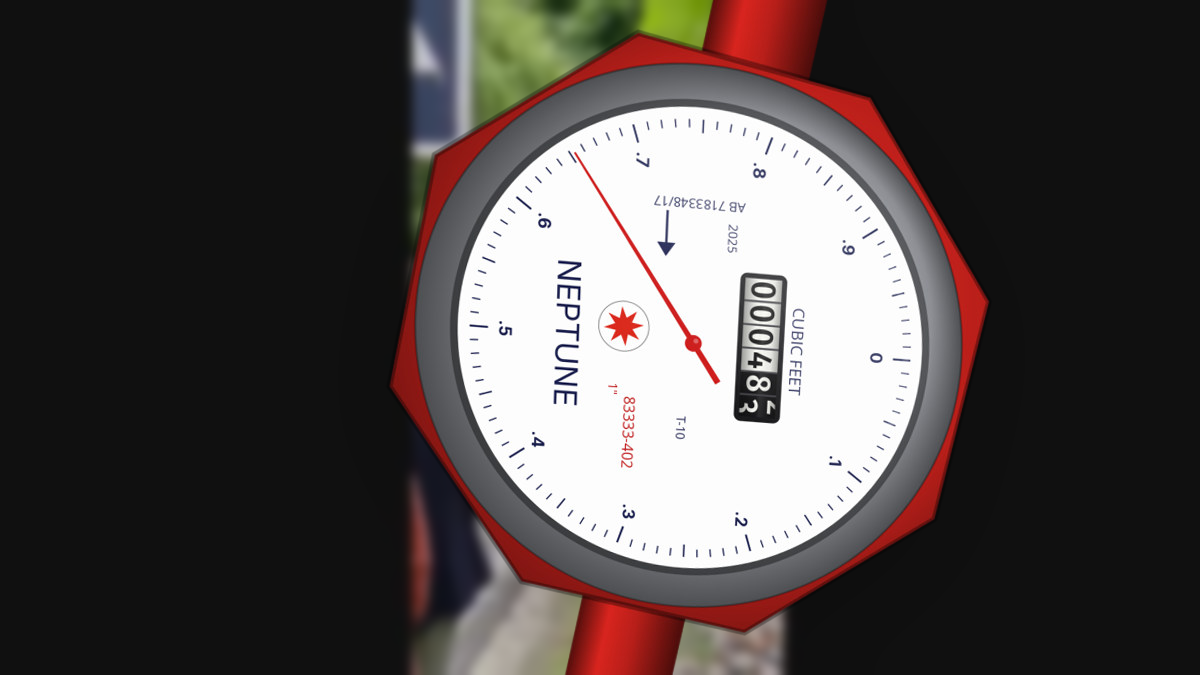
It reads 482.65
